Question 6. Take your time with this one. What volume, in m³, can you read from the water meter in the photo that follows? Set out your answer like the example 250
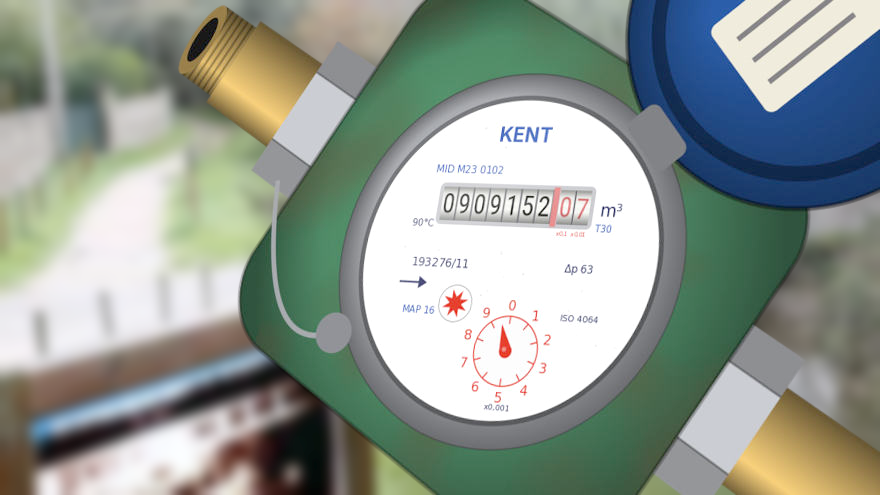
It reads 909152.069
